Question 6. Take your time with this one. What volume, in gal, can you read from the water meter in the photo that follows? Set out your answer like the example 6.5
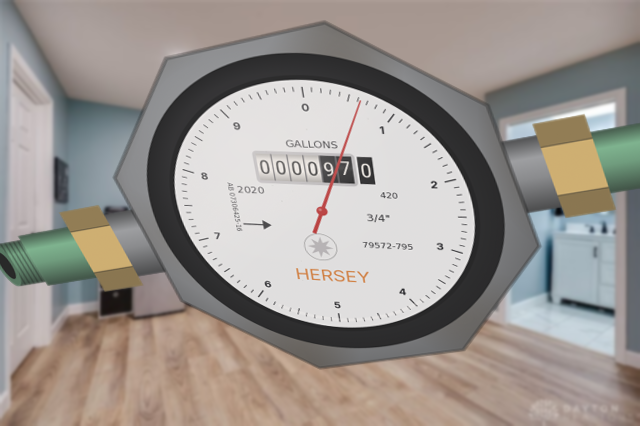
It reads 970.6
